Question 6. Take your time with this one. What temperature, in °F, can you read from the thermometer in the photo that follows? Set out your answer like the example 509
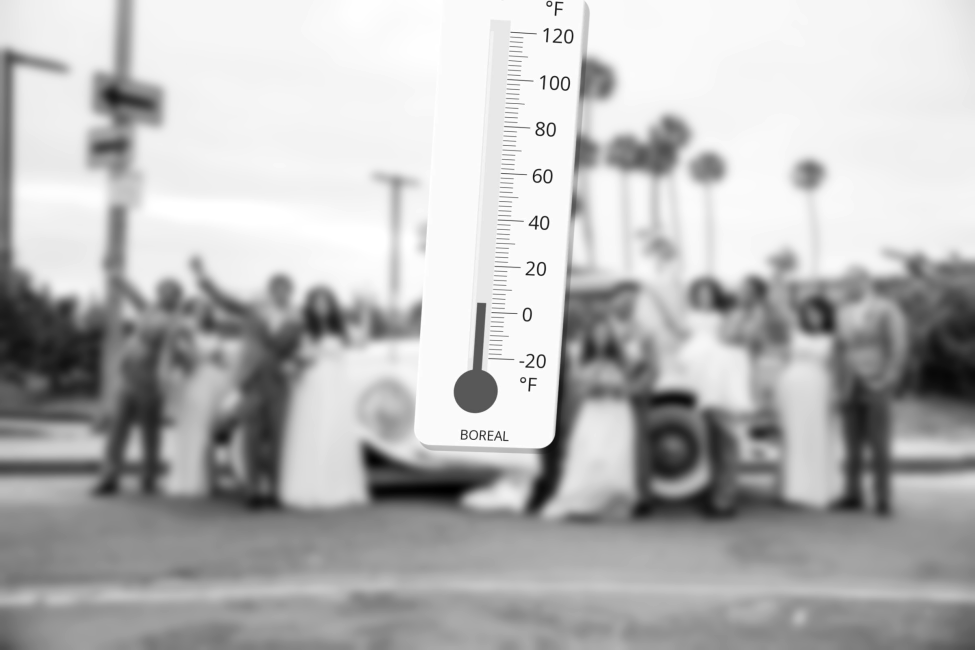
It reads 4
